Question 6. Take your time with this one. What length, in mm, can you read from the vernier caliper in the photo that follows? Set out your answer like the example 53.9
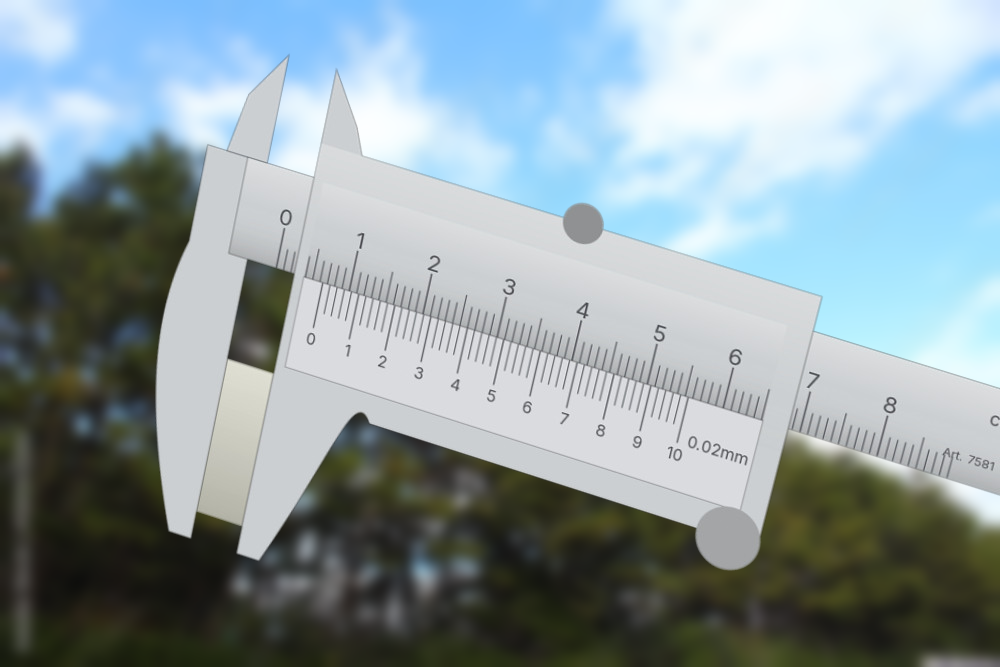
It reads 6.4
